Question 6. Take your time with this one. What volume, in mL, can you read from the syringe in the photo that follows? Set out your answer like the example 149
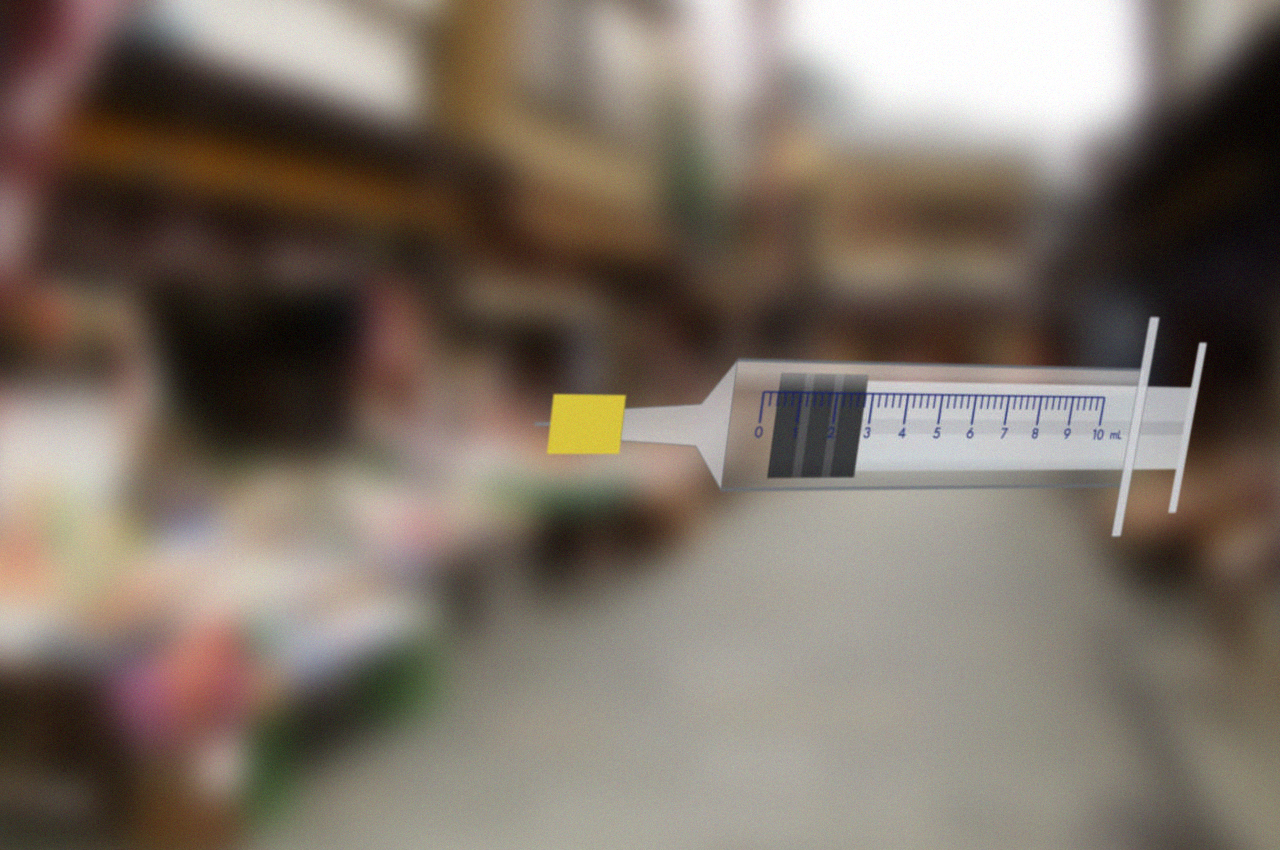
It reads 0.4
